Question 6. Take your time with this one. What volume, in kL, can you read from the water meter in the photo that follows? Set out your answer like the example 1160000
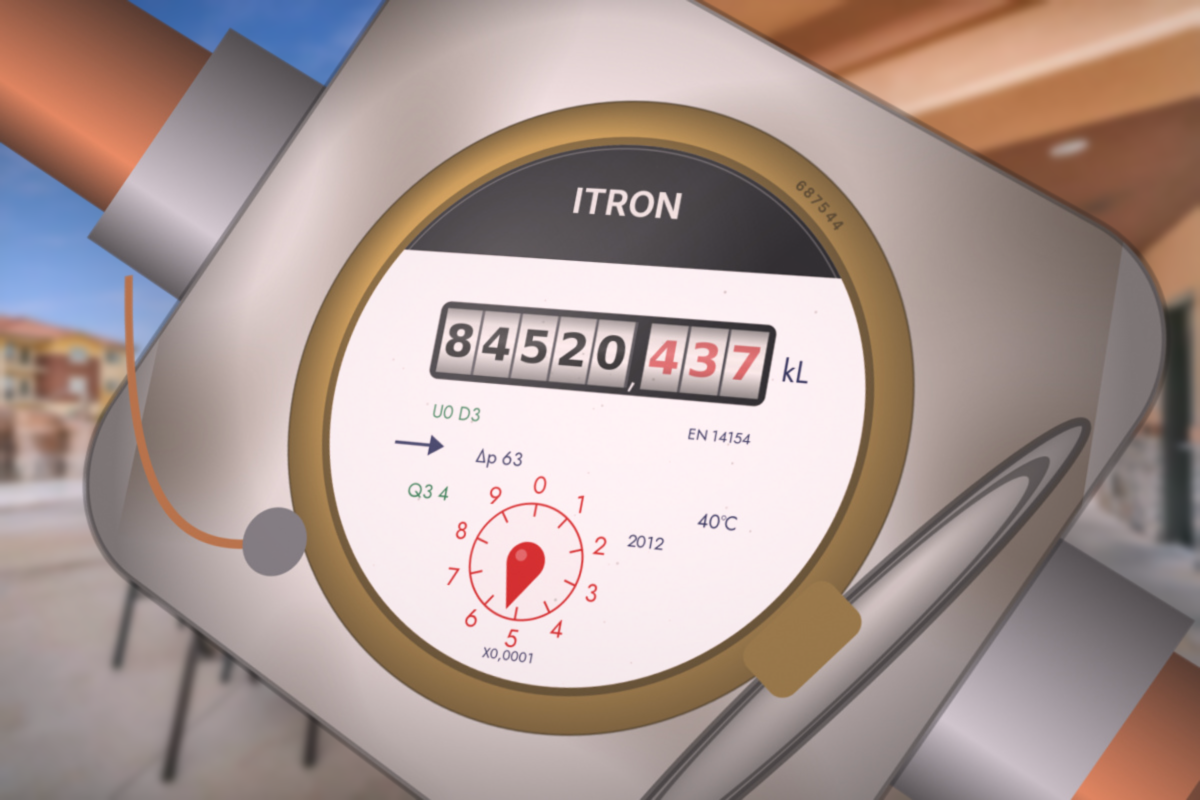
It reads 84520.4375
